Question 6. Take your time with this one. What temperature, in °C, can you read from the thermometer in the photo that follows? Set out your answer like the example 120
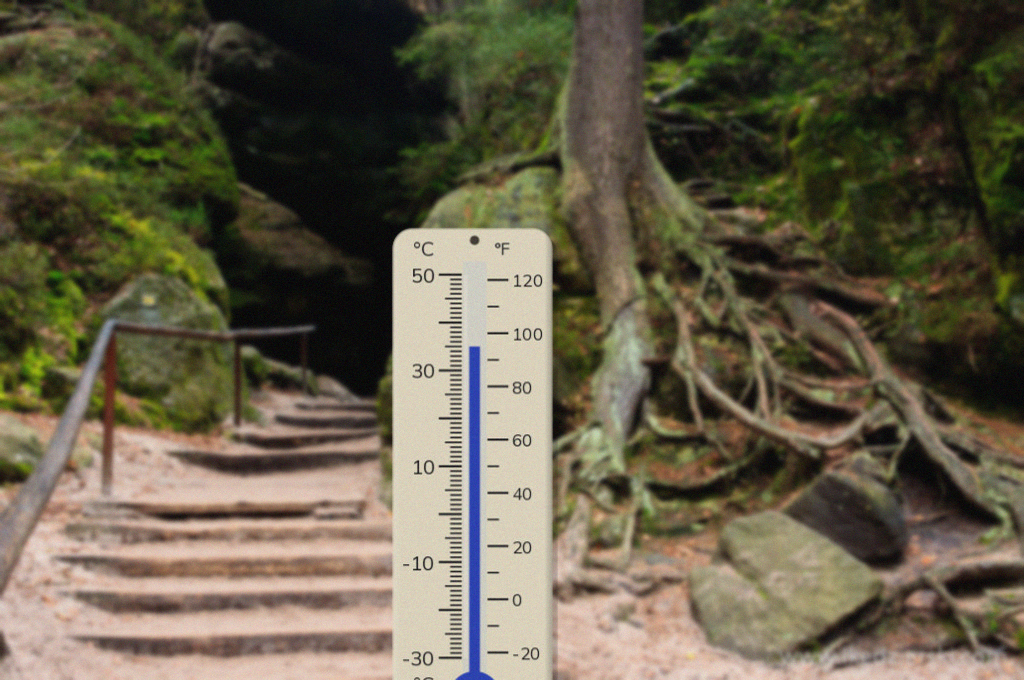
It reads 35
